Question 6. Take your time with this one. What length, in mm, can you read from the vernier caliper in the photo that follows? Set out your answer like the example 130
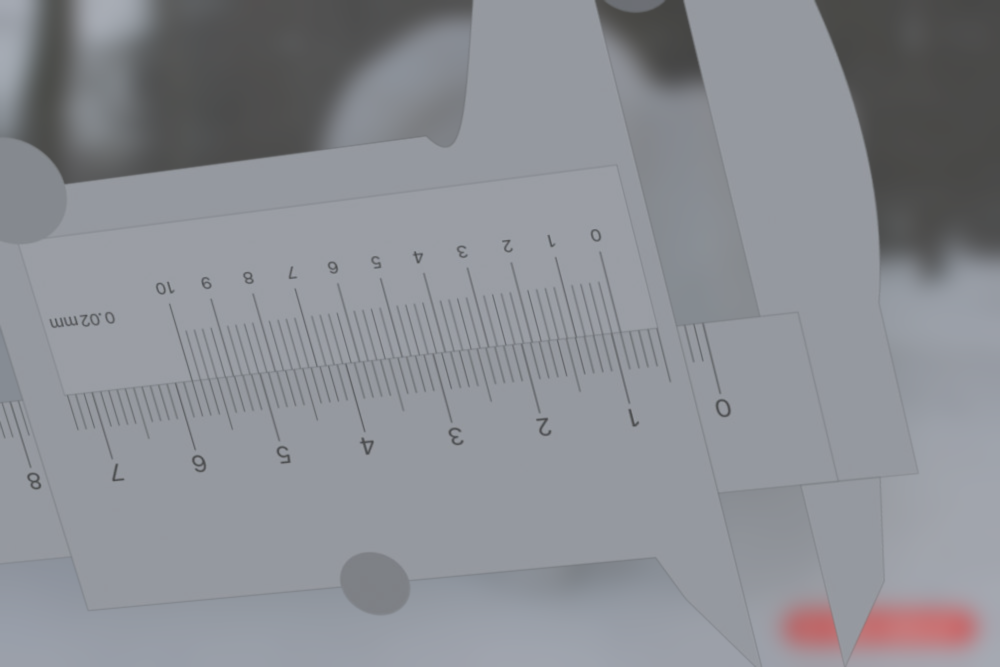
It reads 9.0
